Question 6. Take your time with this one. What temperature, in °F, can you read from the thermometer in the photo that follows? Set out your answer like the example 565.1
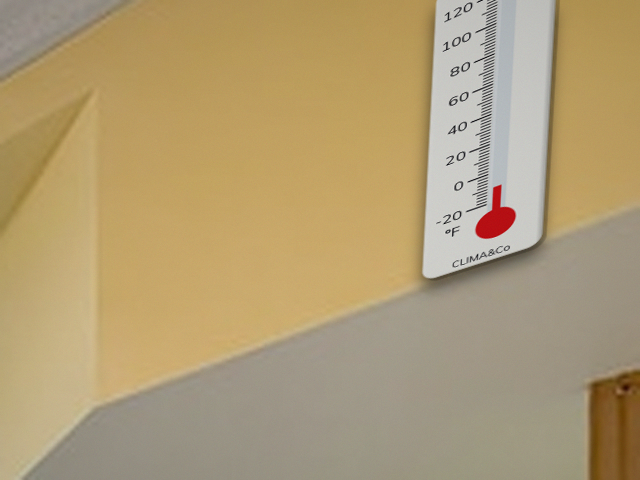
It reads -10
